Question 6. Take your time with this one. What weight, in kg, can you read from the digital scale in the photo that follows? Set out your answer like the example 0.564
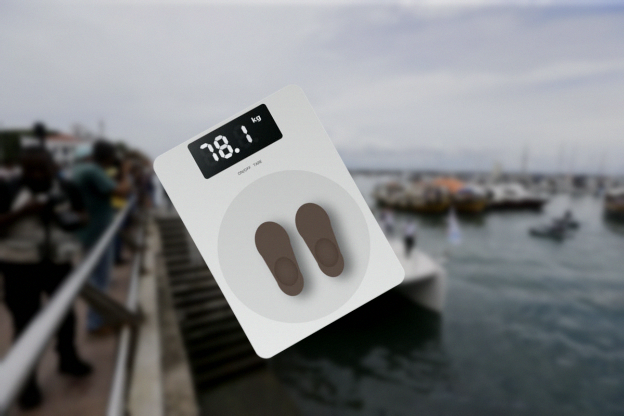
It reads 78.1
